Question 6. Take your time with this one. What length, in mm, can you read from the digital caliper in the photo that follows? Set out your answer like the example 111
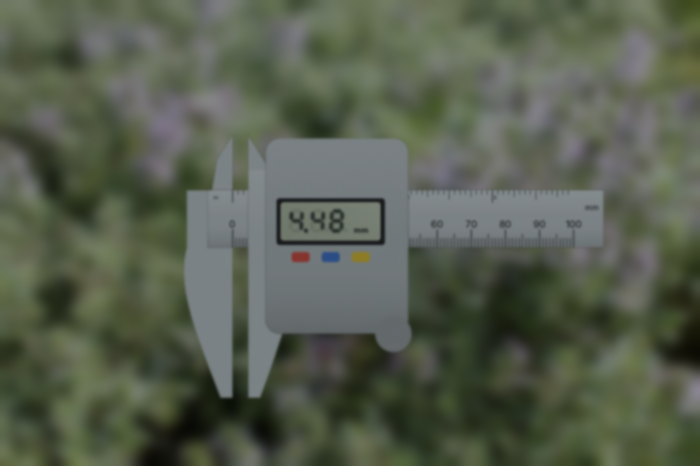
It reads 4.48
